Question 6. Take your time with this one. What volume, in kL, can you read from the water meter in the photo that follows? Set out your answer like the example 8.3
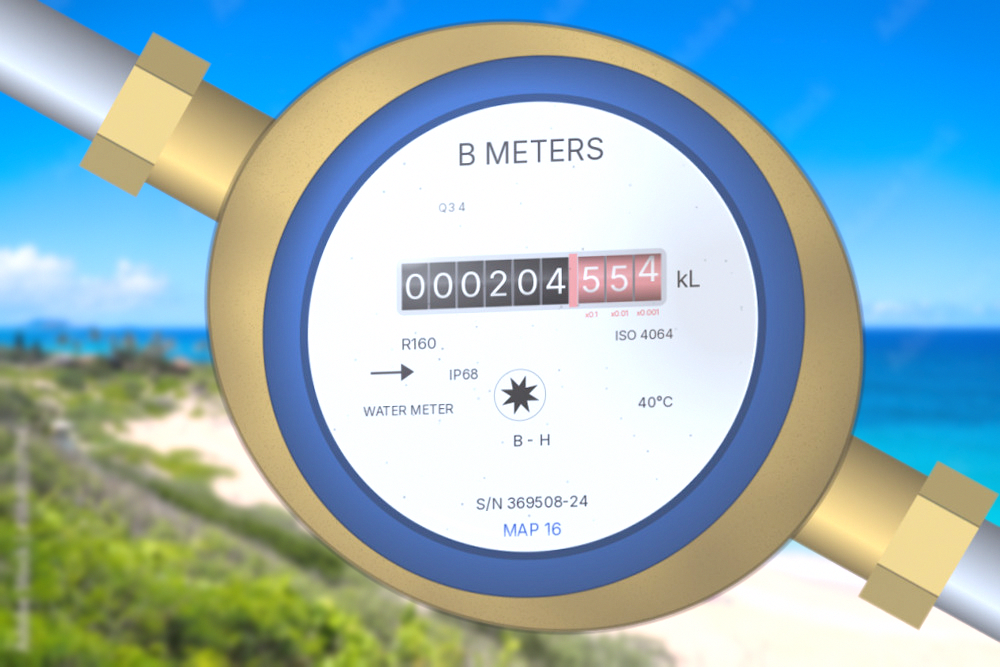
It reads 204.554
